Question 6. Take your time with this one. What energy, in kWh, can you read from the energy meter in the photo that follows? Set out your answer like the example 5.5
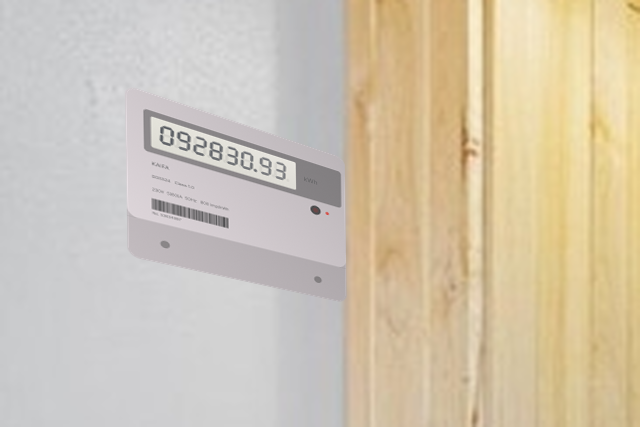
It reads 92830.93
